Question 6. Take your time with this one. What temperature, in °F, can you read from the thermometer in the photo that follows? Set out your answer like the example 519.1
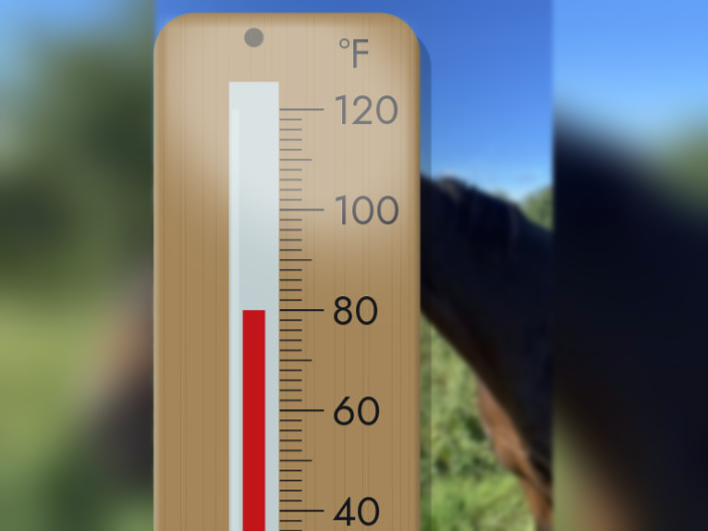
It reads 80
